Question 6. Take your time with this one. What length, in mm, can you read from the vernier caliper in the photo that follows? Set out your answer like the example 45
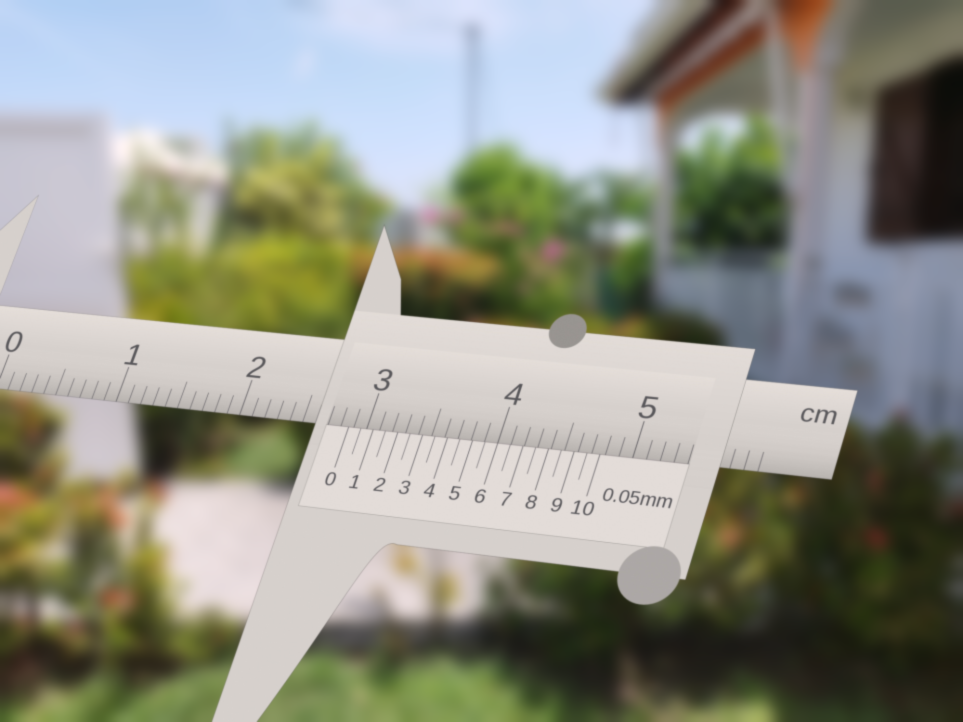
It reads 28.6
